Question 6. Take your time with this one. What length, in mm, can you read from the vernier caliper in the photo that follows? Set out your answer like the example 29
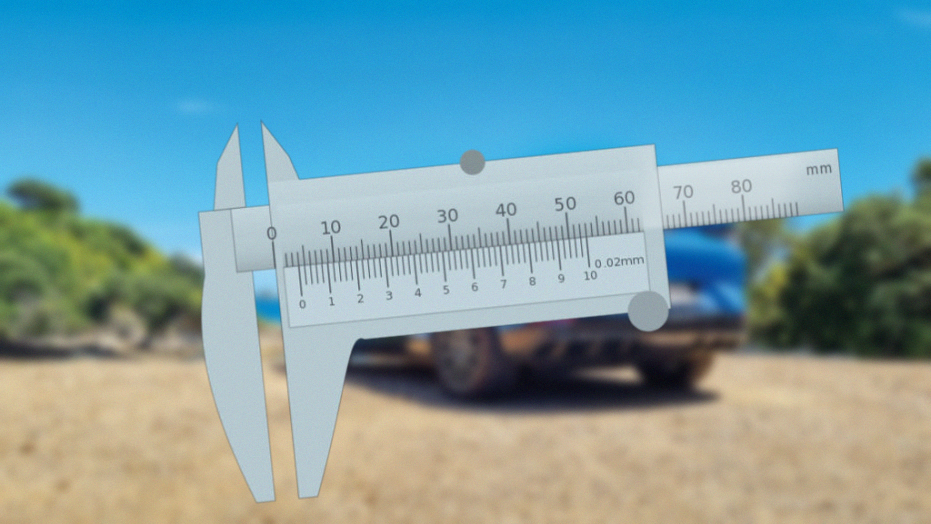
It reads 4.0
